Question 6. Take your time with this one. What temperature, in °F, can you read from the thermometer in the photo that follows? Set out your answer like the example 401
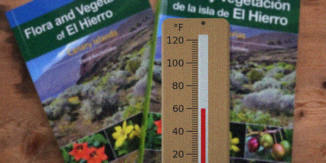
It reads 60
